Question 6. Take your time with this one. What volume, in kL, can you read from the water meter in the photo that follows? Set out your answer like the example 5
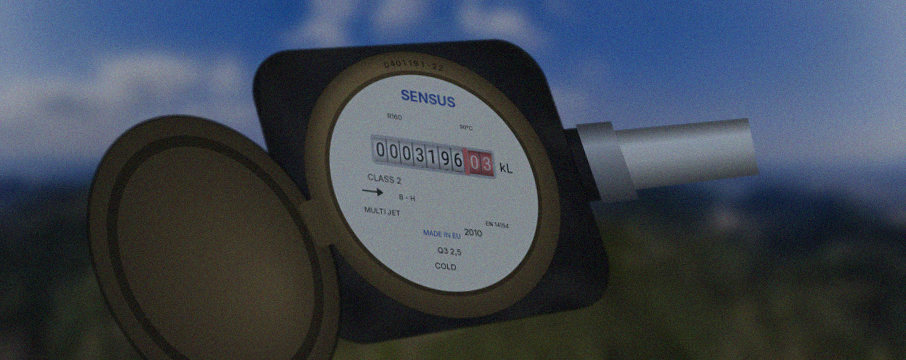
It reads 3196.03
